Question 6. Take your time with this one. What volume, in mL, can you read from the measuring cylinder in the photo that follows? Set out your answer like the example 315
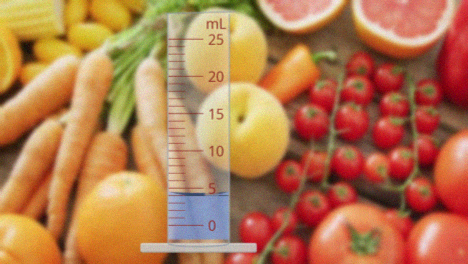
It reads 4
